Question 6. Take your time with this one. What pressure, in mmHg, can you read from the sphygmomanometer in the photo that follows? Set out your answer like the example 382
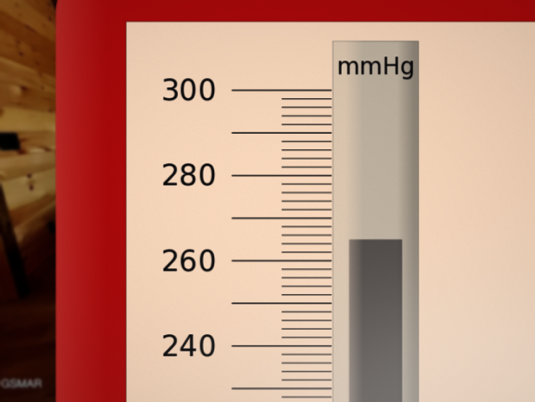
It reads 265
